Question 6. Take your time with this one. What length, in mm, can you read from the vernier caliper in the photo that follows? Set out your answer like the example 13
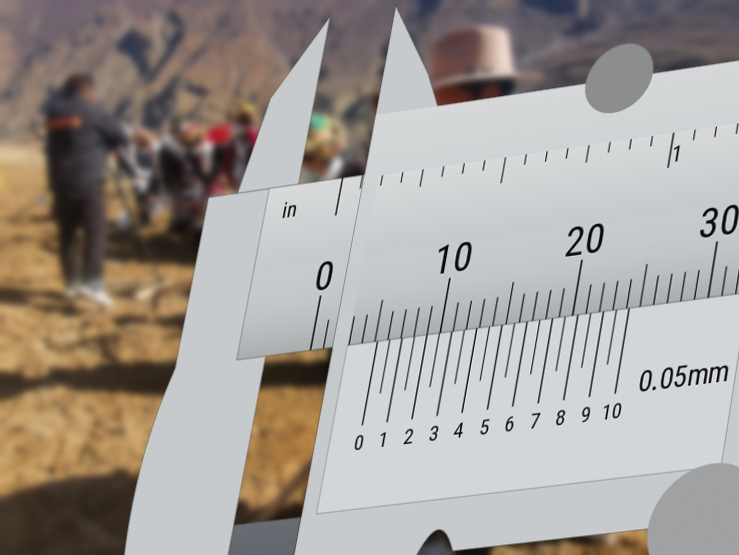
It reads 5.2
